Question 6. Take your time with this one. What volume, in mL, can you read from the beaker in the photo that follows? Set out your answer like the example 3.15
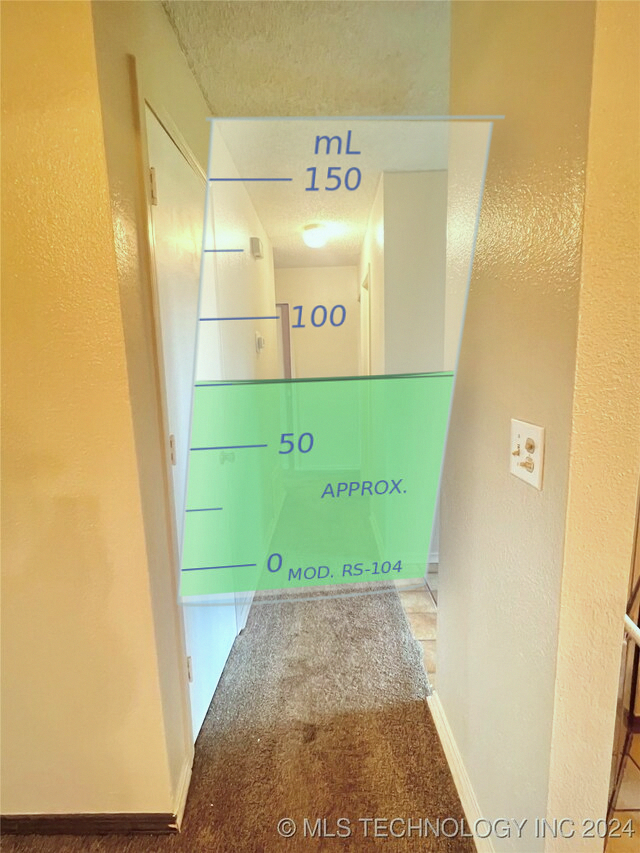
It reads 75
